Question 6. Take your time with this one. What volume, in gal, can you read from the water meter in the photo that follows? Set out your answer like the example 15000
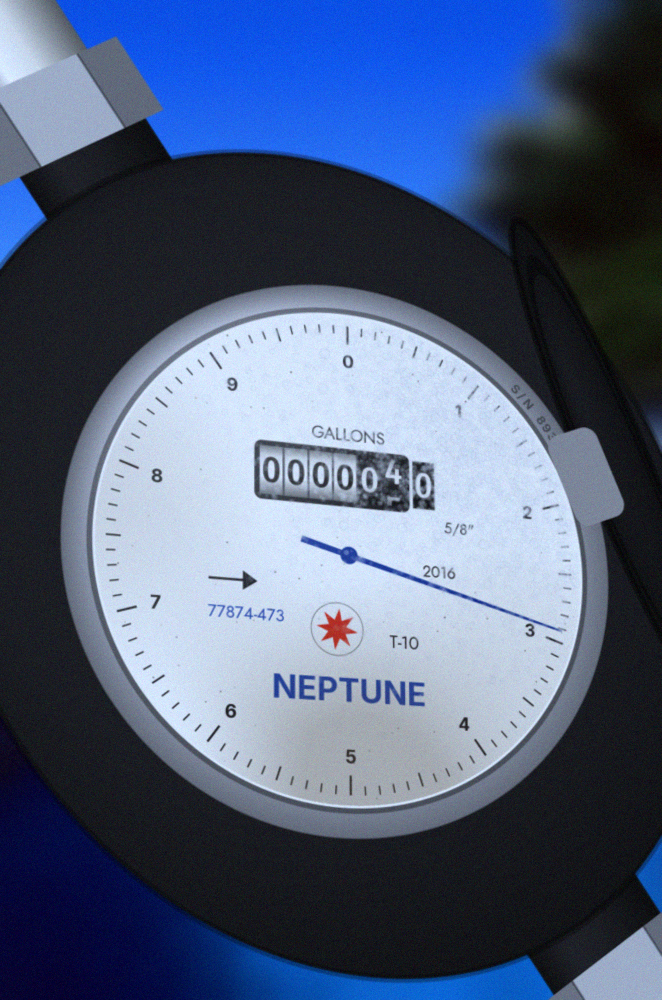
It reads 42.9
